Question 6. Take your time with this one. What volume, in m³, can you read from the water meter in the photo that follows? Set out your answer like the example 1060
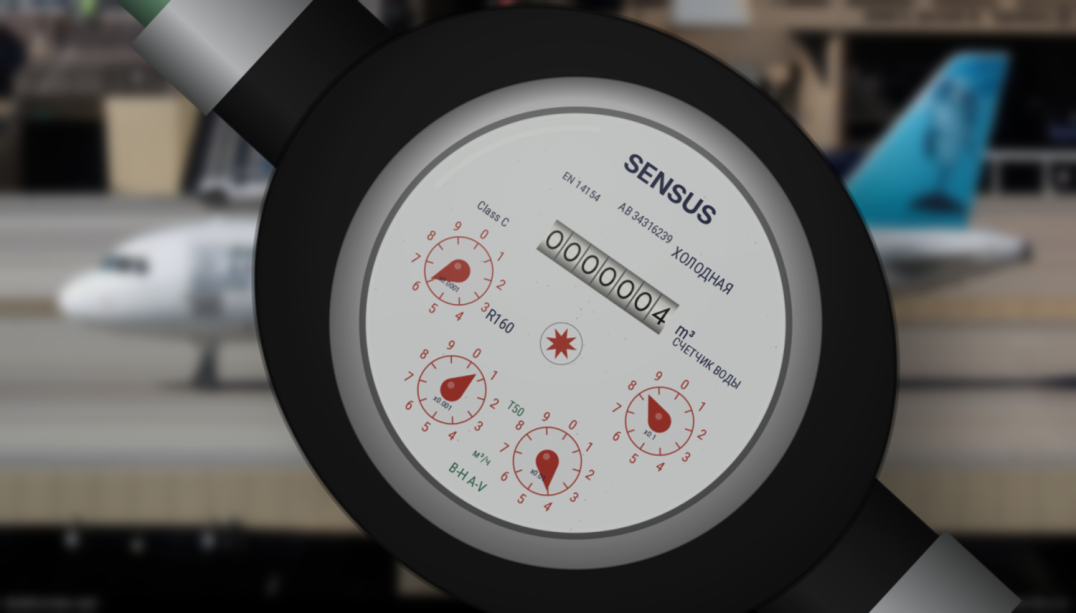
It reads 4.8406
